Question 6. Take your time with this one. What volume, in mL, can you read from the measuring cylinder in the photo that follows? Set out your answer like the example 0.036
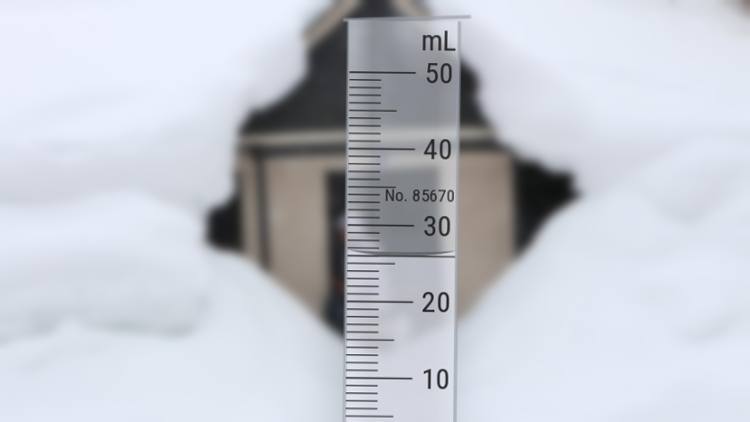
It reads 26
